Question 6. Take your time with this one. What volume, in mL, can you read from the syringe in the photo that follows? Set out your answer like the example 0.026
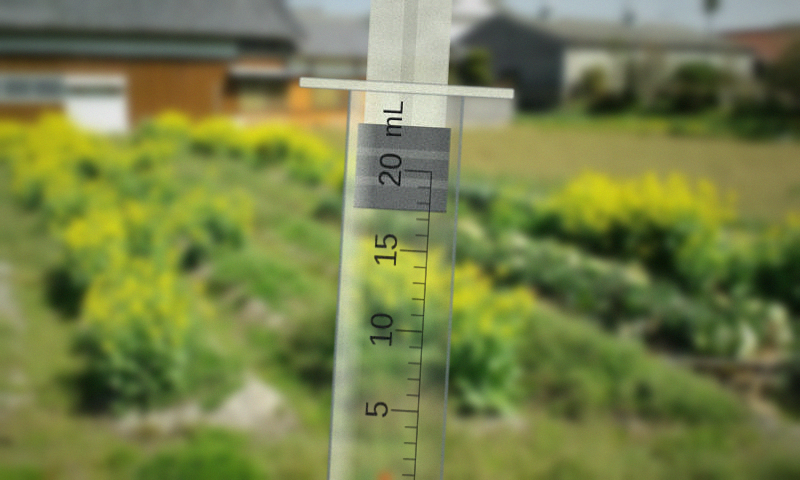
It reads 17.5
